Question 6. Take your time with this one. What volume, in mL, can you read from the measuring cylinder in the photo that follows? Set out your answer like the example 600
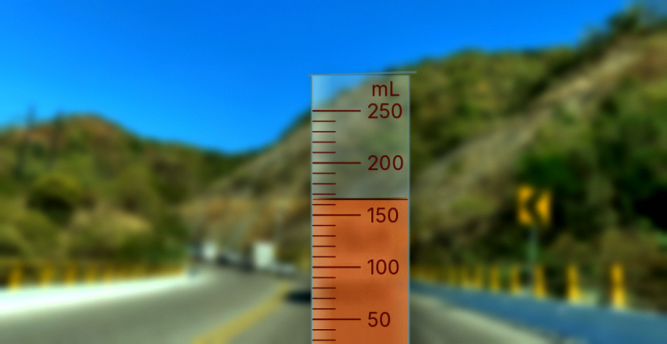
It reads 165
